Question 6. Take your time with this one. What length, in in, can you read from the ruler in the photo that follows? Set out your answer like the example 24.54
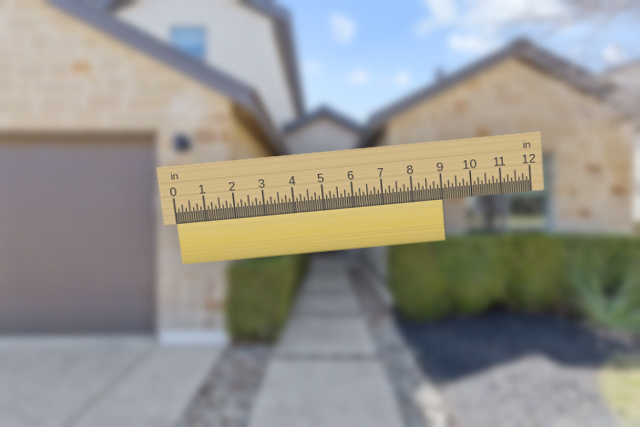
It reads 9
